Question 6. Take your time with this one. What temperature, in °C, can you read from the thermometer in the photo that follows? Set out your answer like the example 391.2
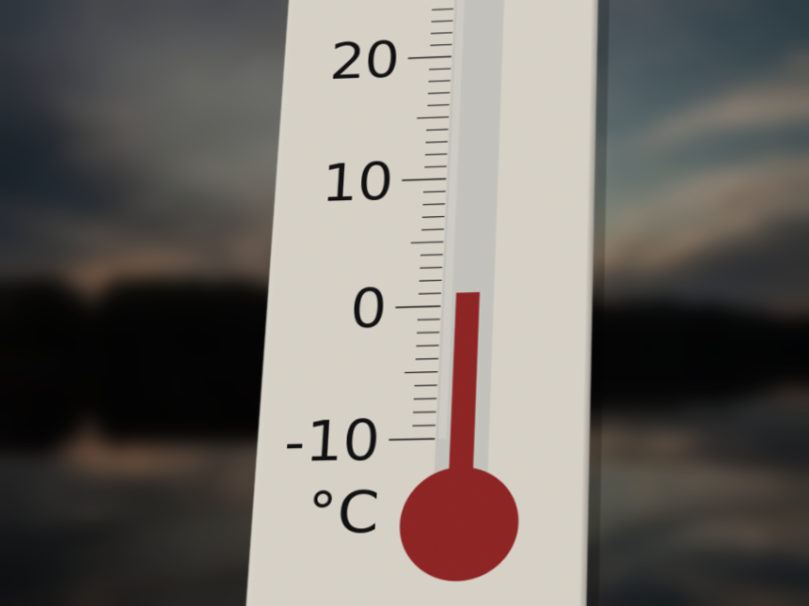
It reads 1
